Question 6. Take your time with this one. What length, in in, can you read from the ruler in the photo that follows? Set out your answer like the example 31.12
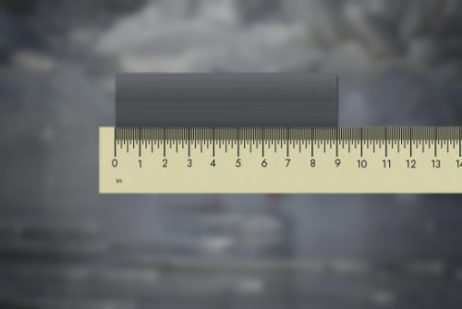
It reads 9
